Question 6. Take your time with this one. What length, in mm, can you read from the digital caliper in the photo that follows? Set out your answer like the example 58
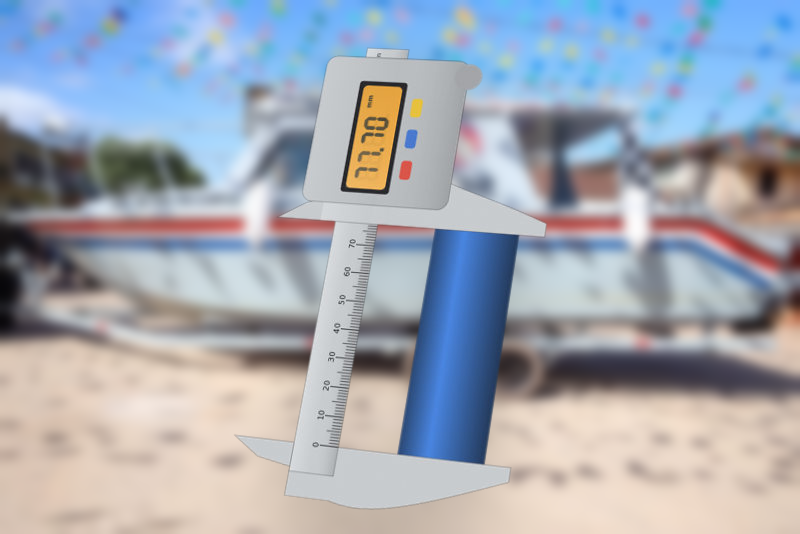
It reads 77.70
